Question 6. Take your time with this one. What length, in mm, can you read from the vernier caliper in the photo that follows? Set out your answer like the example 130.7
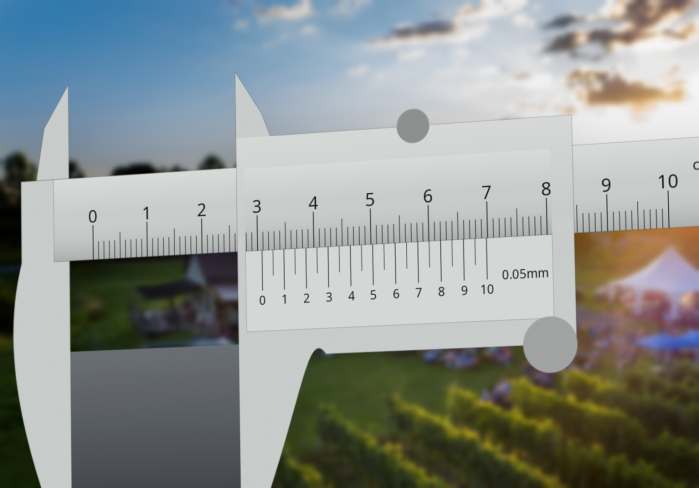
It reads 30.8
